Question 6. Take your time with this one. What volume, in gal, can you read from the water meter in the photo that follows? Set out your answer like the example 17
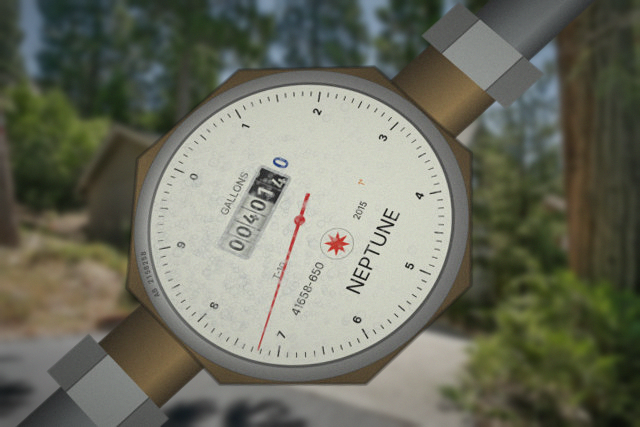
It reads 40137.2
